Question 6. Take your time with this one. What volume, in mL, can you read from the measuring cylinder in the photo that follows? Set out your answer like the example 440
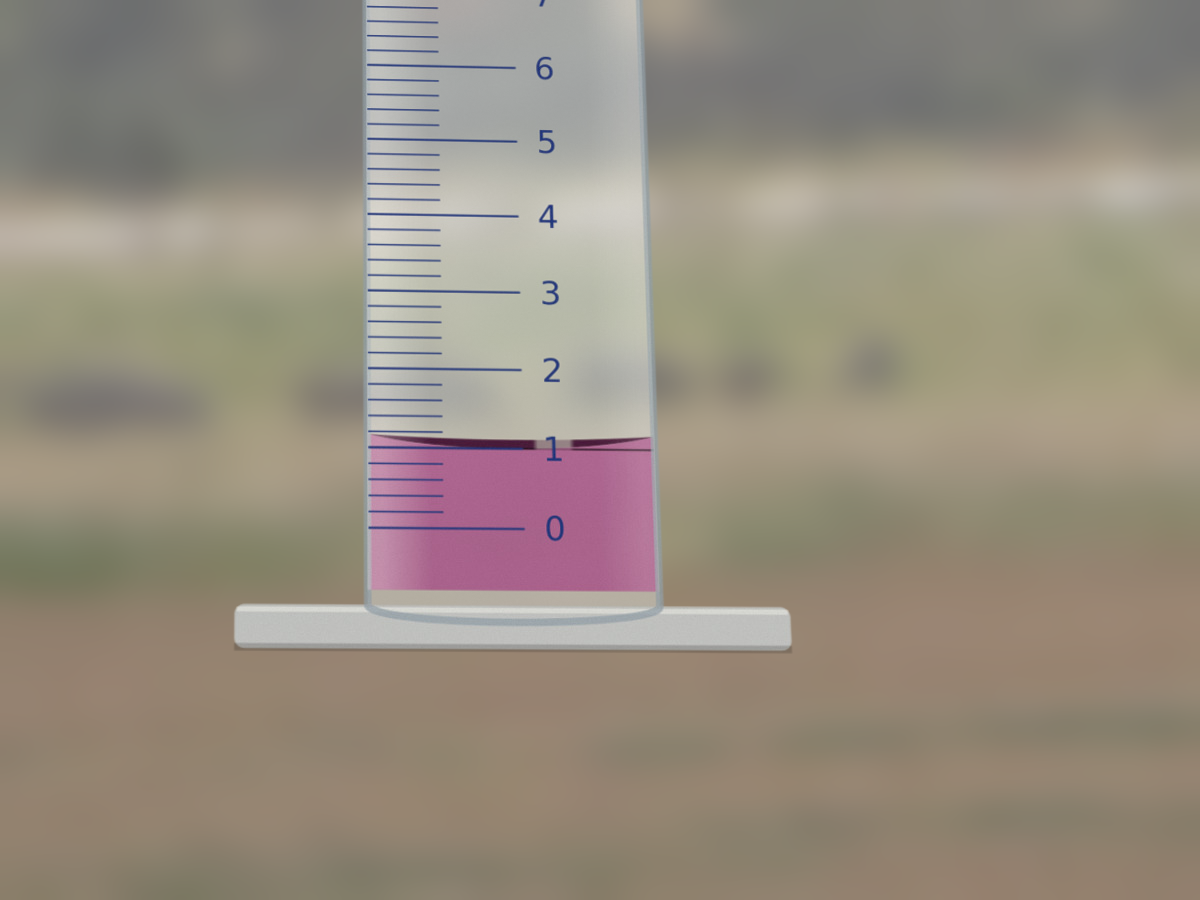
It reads 1
